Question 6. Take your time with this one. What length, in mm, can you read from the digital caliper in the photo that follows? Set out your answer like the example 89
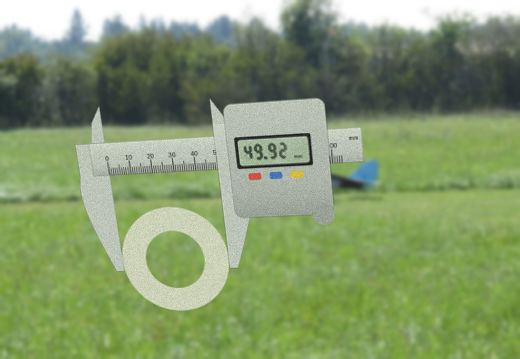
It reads 49.92
